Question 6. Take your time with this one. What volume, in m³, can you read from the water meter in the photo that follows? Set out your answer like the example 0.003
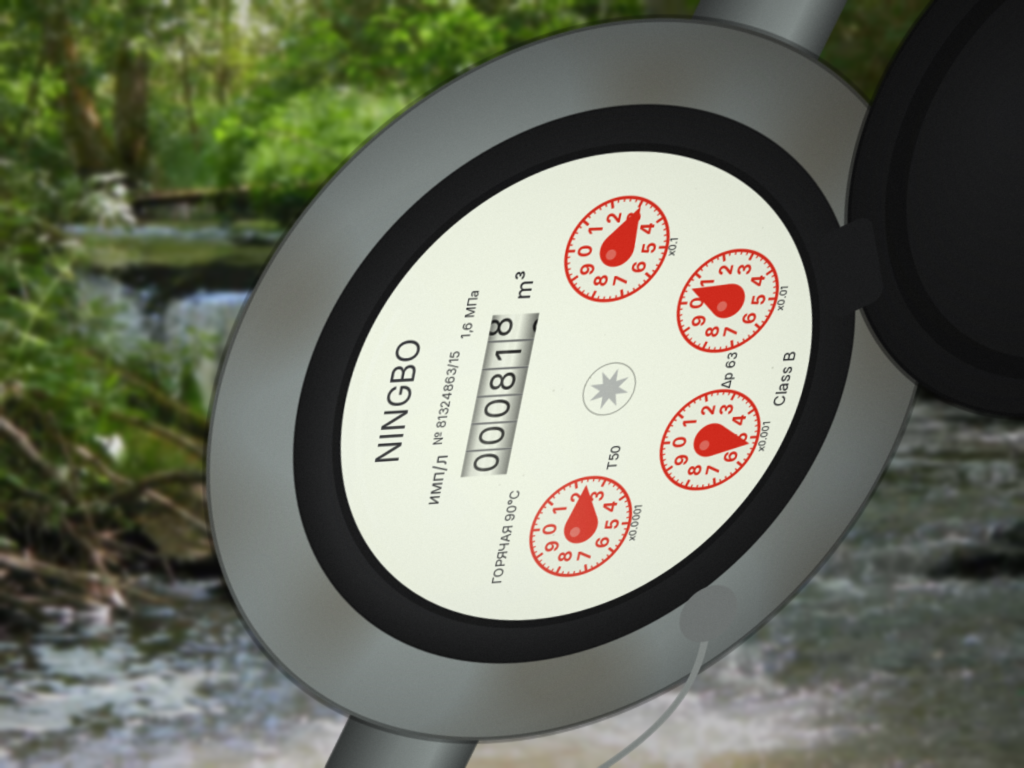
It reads 818.3052
